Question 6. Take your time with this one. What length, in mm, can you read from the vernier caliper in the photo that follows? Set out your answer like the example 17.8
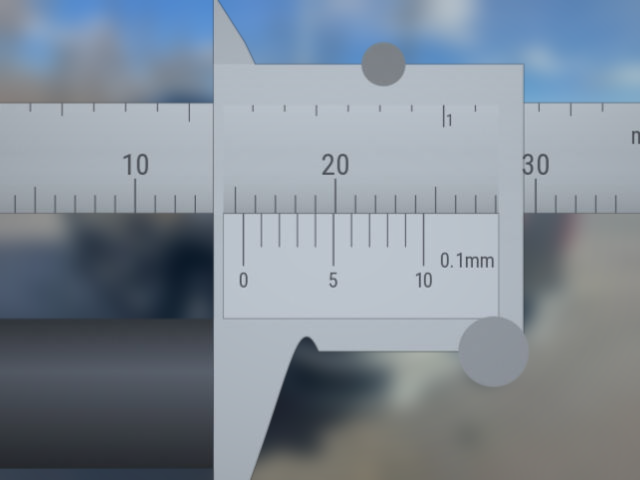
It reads 15.4
